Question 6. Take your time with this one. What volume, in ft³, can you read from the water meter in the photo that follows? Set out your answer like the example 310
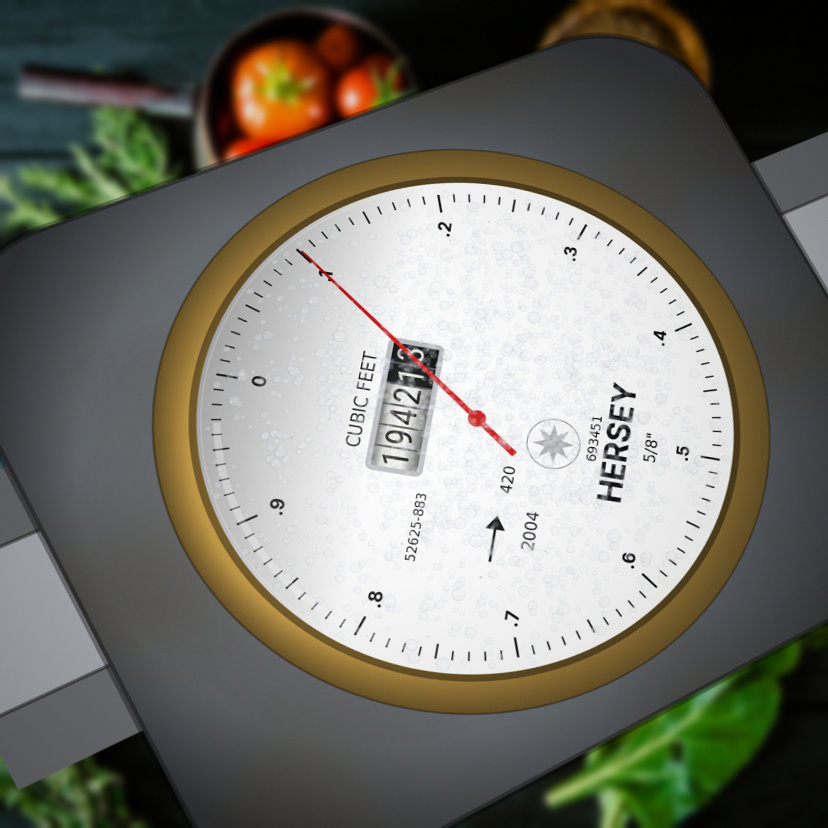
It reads 194213.10
